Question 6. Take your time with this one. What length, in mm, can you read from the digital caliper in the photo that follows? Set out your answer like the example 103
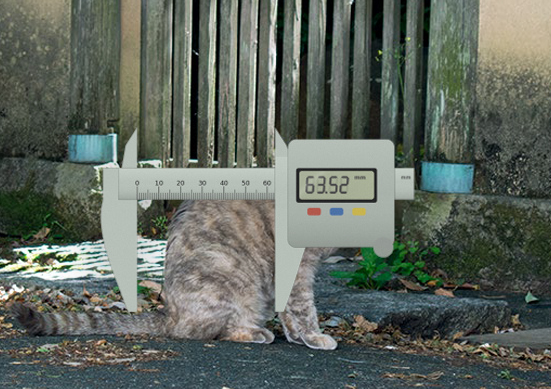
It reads 63.52
